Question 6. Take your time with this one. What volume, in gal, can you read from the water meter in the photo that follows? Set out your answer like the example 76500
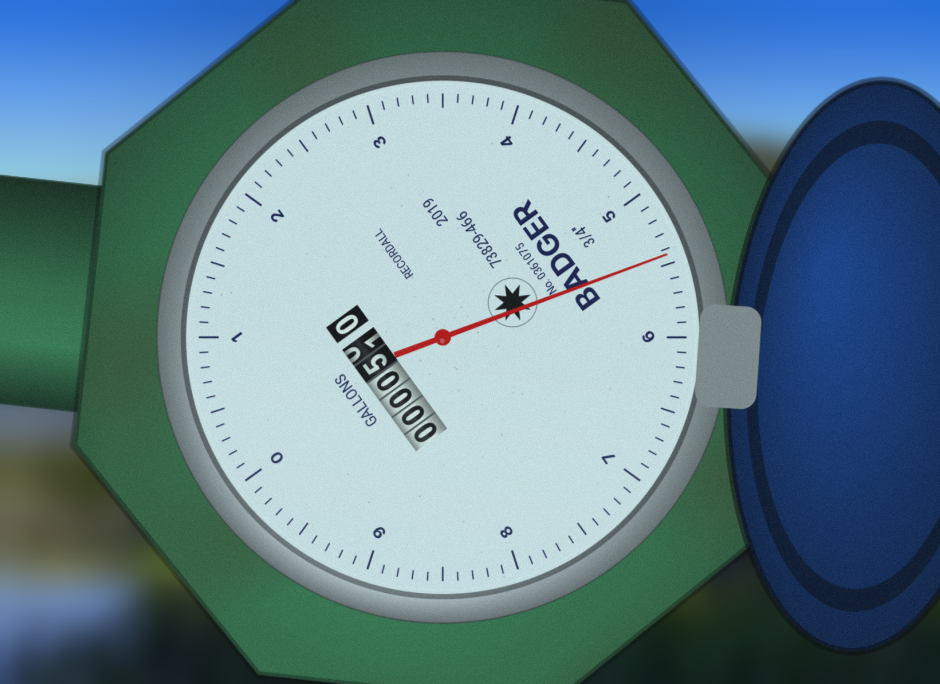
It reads 505.4
